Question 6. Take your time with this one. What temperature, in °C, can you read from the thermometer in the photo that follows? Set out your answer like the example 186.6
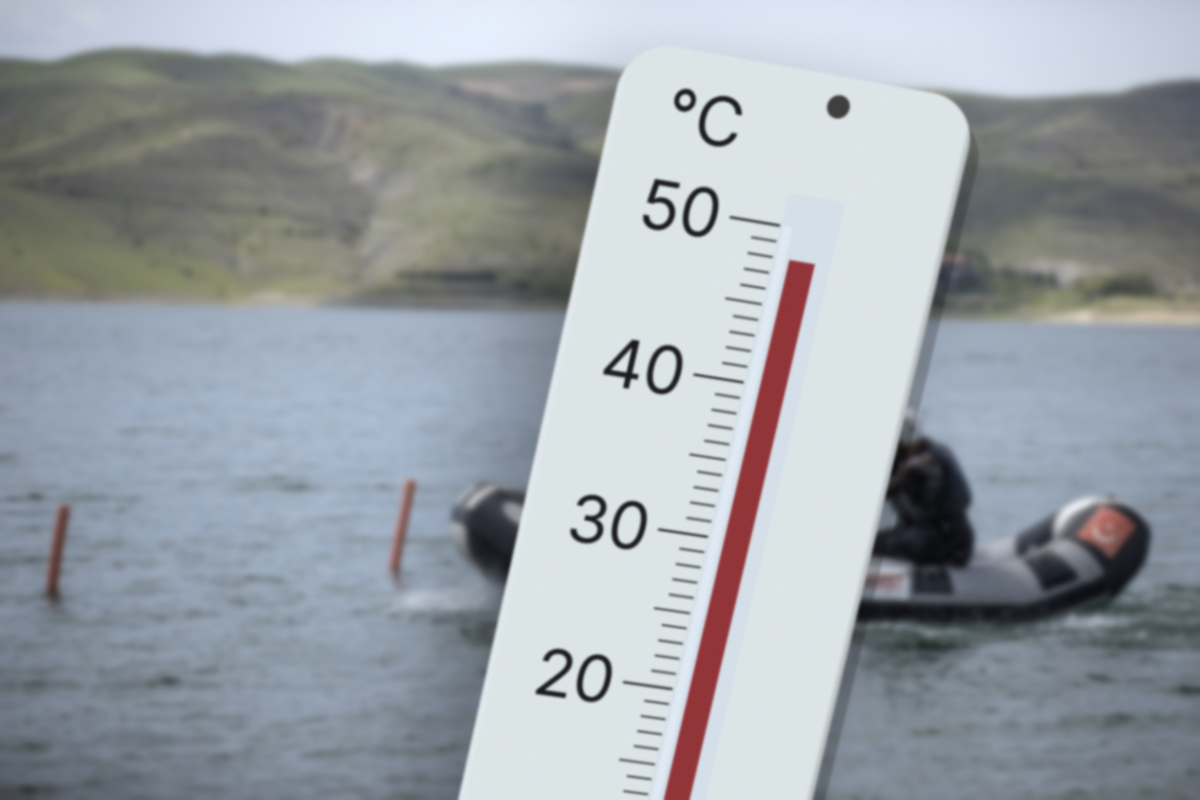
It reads 48
